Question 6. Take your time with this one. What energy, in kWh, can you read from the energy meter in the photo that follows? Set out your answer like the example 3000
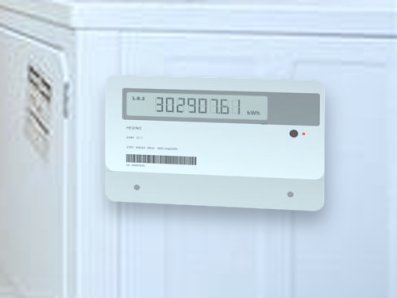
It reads 302907.61
